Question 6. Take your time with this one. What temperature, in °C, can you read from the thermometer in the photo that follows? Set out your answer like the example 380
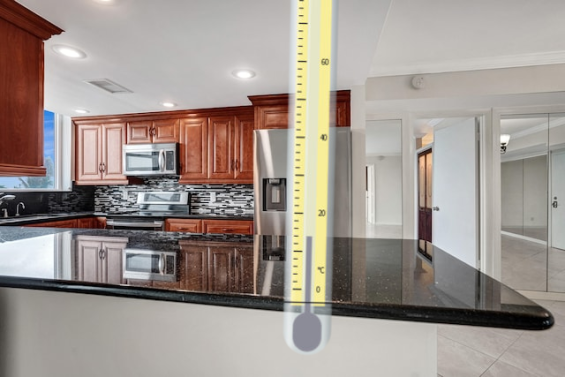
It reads 14
